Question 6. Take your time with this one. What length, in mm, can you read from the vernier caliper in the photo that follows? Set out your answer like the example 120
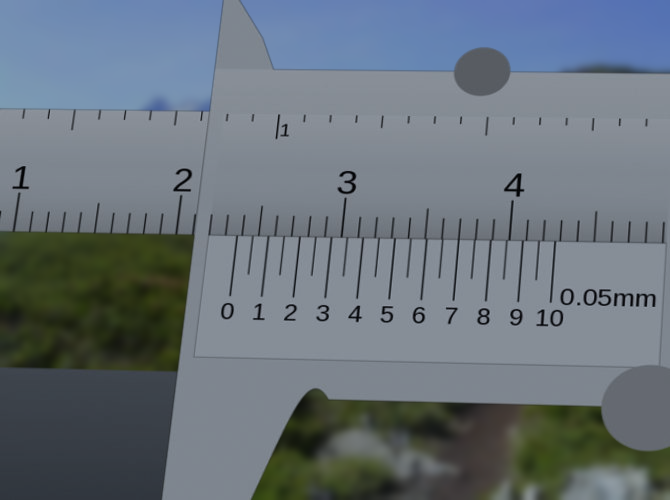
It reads 23.7
